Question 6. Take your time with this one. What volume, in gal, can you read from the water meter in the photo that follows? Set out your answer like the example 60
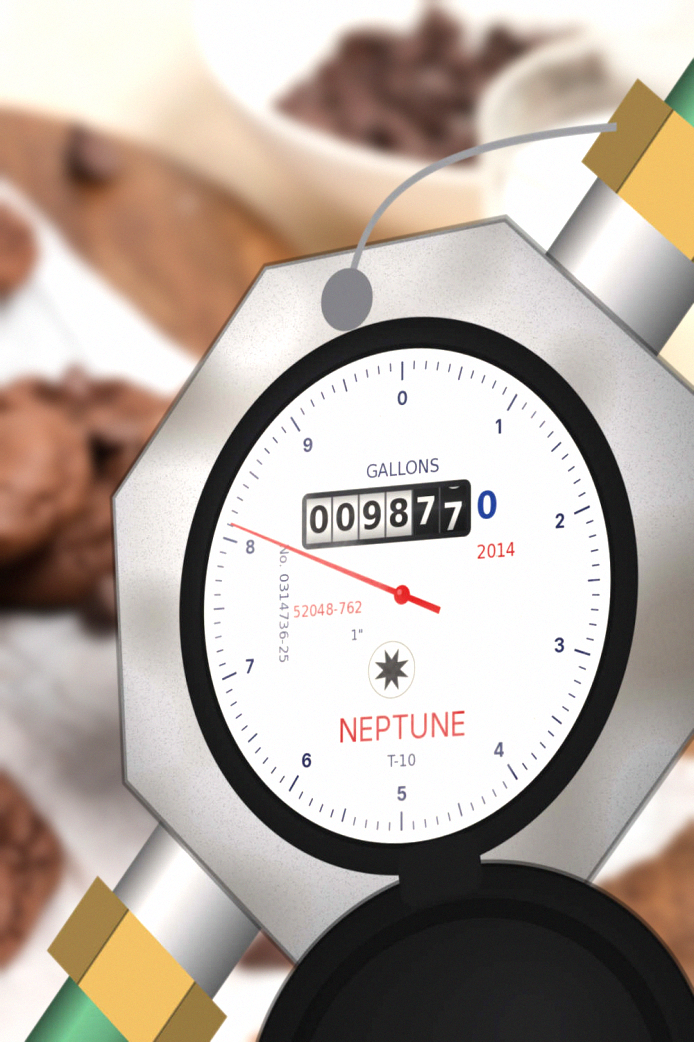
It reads 98768.1
